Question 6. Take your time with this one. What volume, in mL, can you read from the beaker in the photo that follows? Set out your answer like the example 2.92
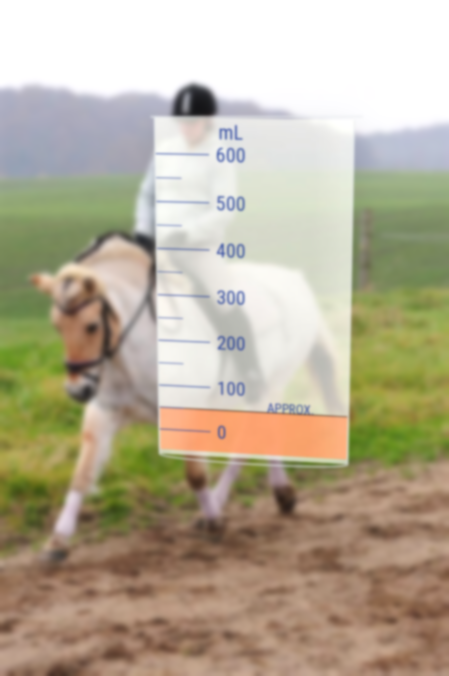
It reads 50
